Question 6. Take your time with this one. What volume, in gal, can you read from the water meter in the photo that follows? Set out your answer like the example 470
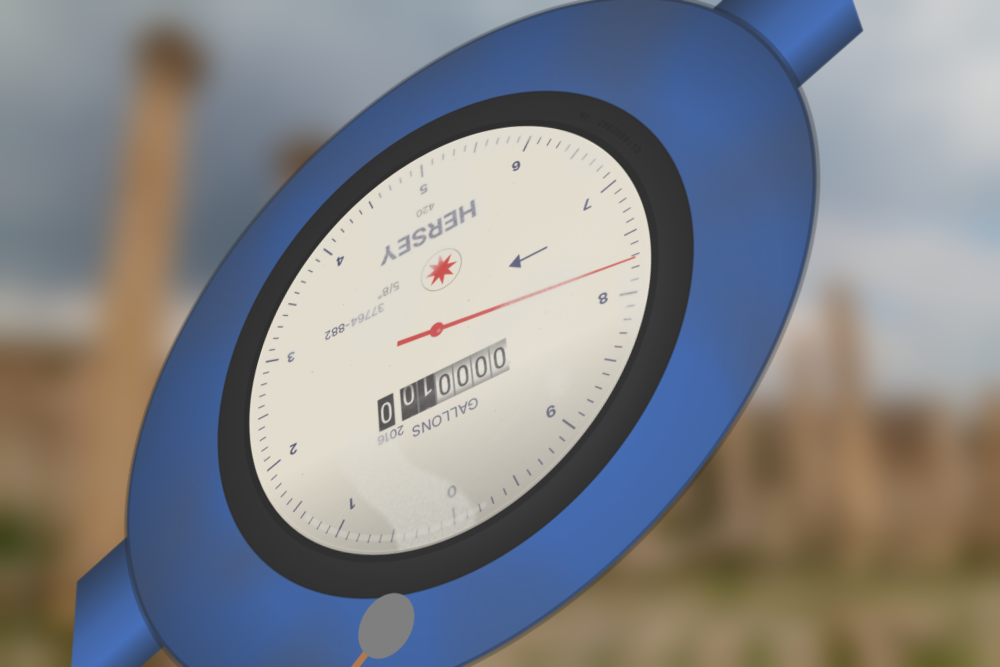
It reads 97.7
